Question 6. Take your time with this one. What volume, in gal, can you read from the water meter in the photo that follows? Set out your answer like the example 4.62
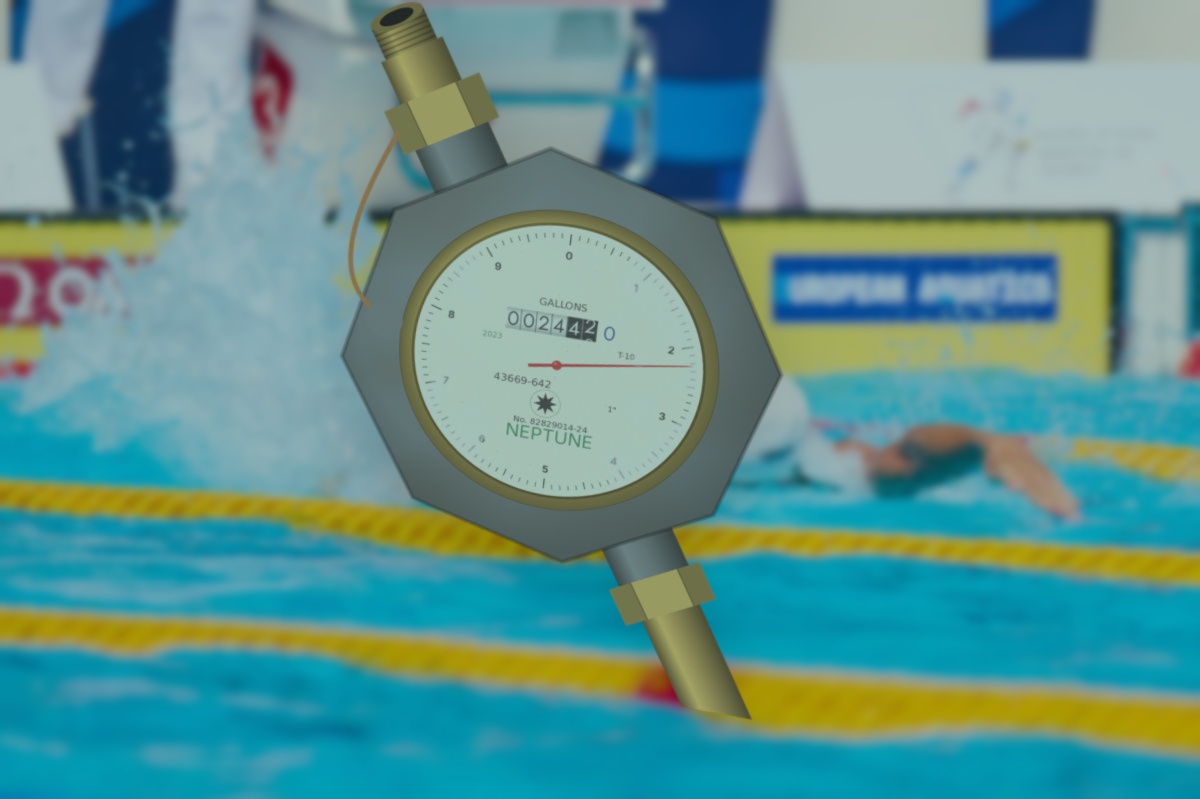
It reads 24422.2
